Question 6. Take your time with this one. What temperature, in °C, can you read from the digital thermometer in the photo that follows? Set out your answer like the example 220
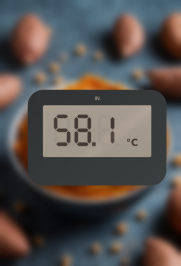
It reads 58.1
